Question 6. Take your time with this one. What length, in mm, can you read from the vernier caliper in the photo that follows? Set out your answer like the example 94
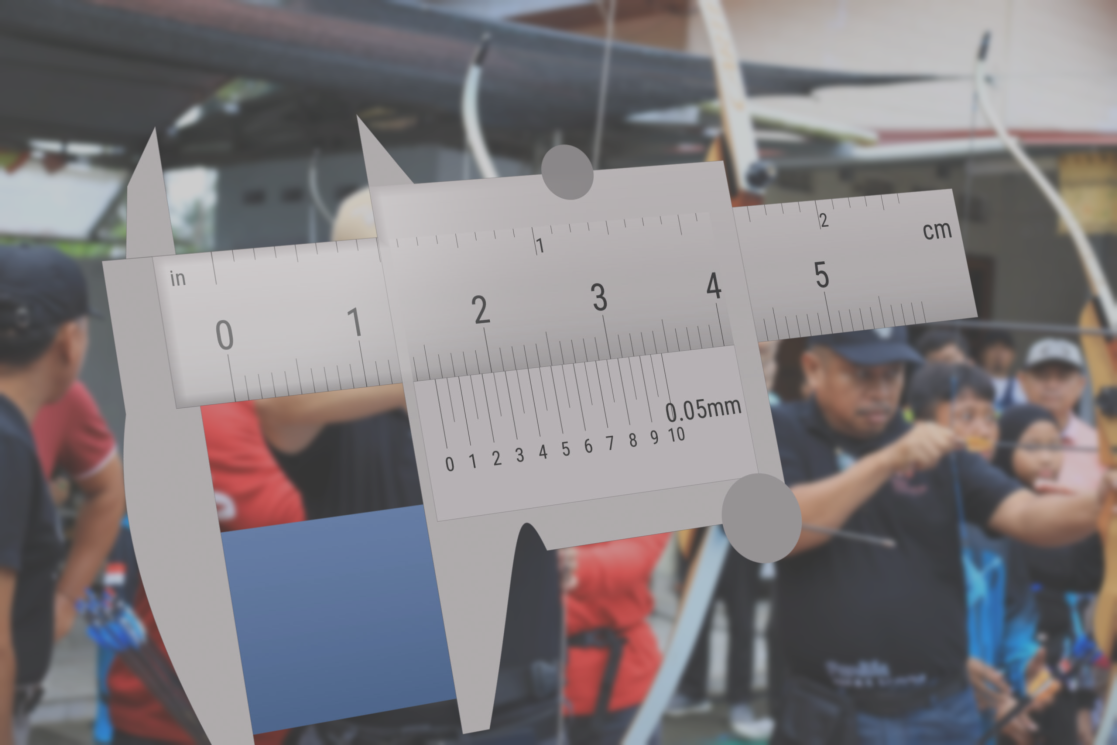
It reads 15.4
